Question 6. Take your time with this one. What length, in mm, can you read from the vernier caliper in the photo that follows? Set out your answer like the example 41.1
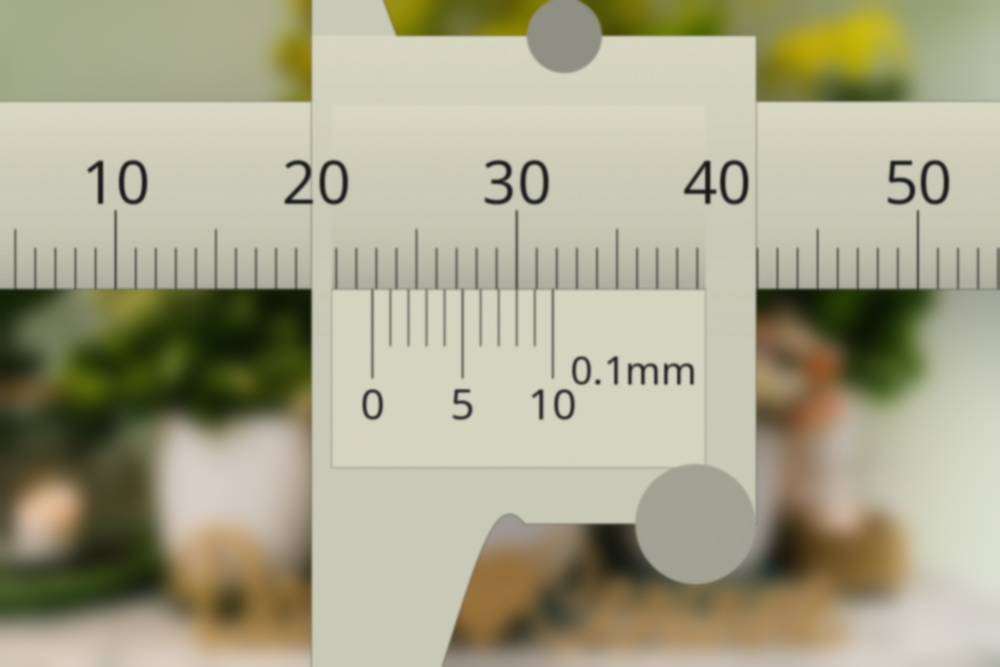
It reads 22.8
